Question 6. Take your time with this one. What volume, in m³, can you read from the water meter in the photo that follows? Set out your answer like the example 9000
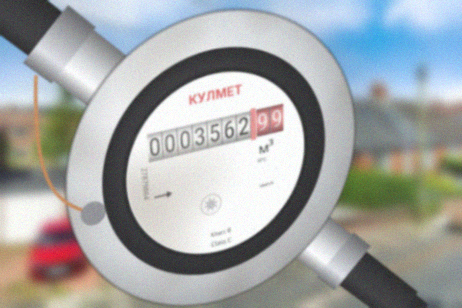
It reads 3562.99
